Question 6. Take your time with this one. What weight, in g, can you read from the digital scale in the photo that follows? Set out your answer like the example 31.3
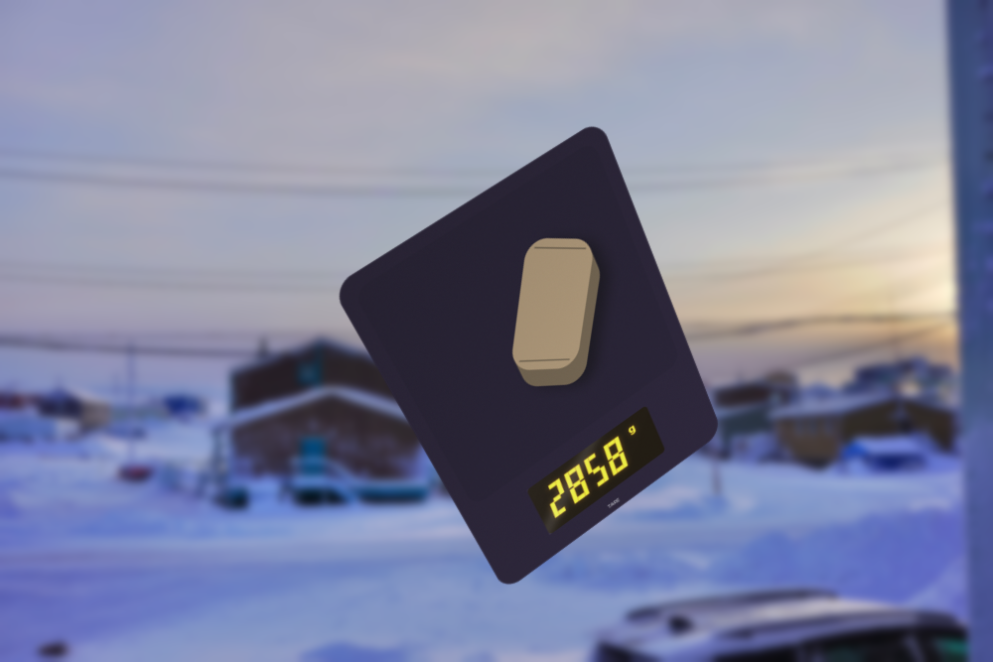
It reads 2858
